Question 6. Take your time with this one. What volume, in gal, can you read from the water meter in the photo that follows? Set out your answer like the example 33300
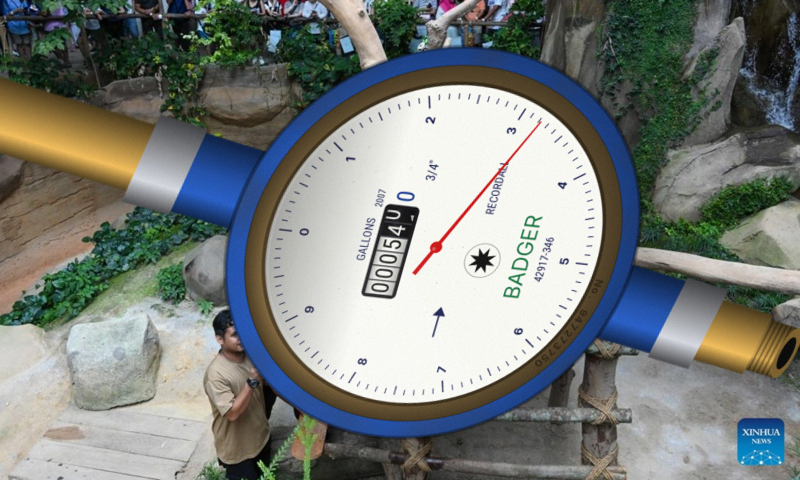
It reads 5403.2
